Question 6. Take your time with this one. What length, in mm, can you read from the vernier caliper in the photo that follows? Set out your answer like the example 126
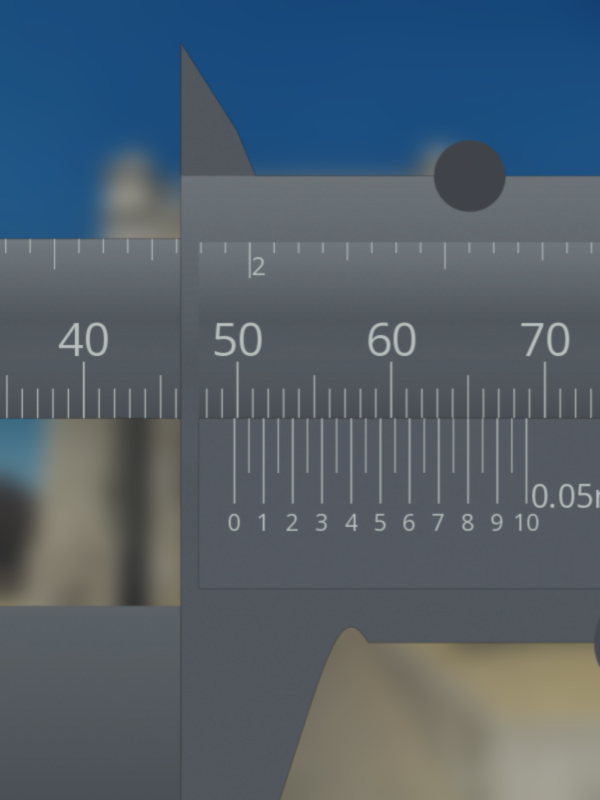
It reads 49.8
